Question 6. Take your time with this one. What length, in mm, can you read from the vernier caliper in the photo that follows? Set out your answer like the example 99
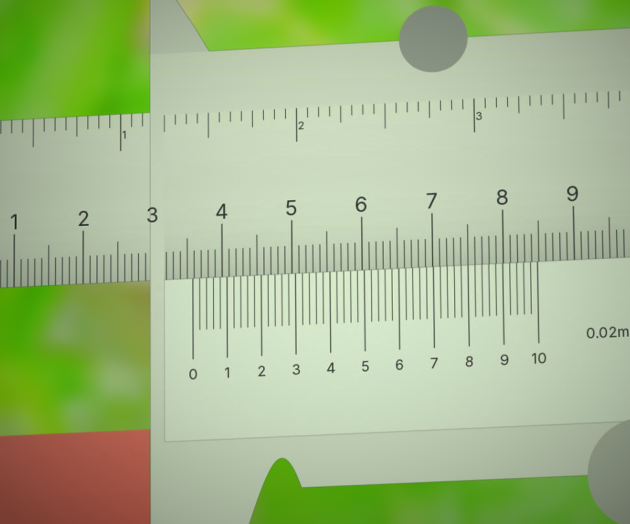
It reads 35.8
